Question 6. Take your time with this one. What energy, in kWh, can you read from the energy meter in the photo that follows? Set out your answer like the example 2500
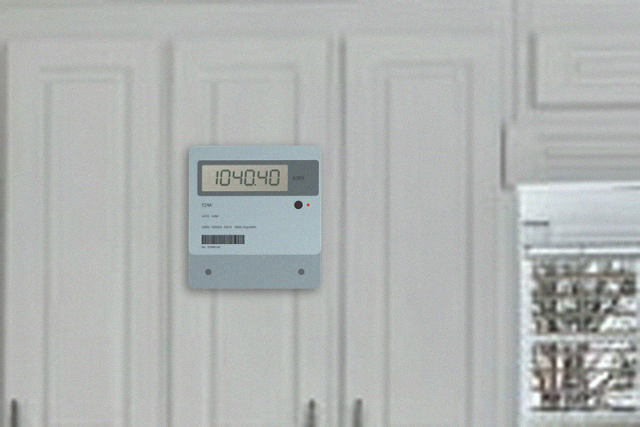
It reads 1040.40
